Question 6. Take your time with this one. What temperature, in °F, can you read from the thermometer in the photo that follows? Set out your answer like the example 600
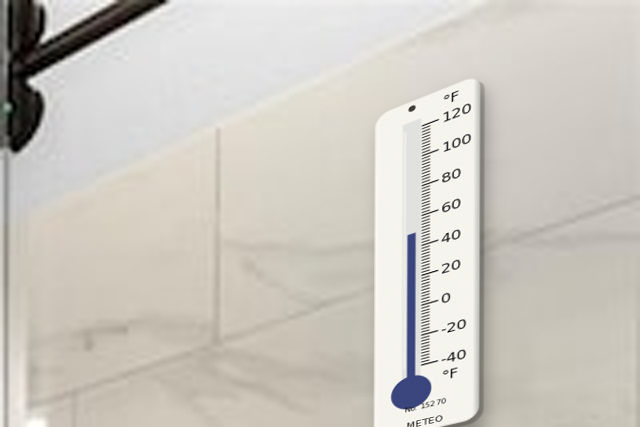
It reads 50
